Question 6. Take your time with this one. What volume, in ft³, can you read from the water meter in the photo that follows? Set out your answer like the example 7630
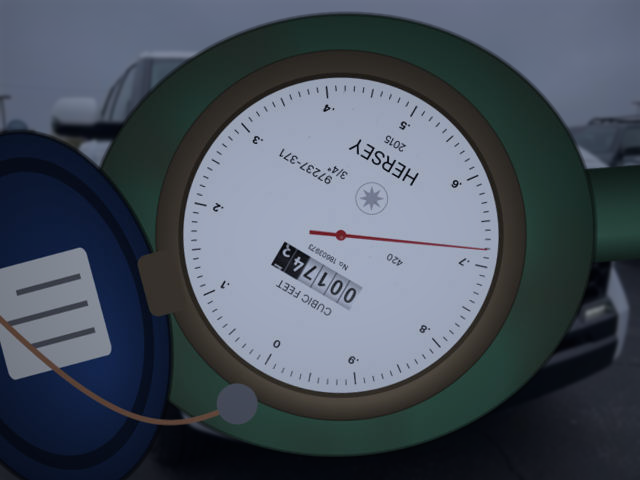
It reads 1742.68
